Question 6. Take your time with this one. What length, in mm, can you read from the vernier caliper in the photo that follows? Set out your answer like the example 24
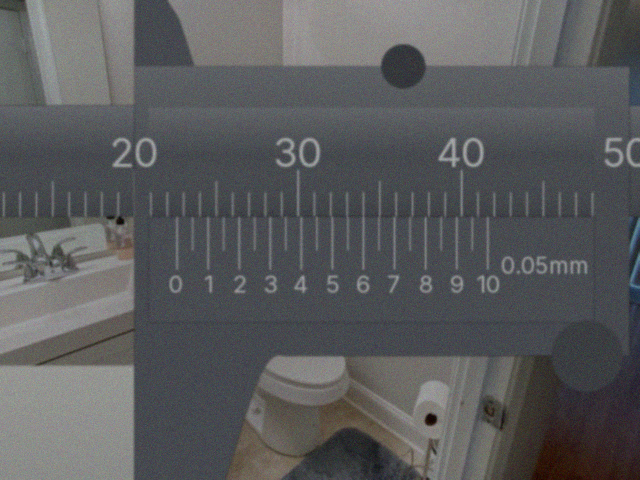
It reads 22.6
